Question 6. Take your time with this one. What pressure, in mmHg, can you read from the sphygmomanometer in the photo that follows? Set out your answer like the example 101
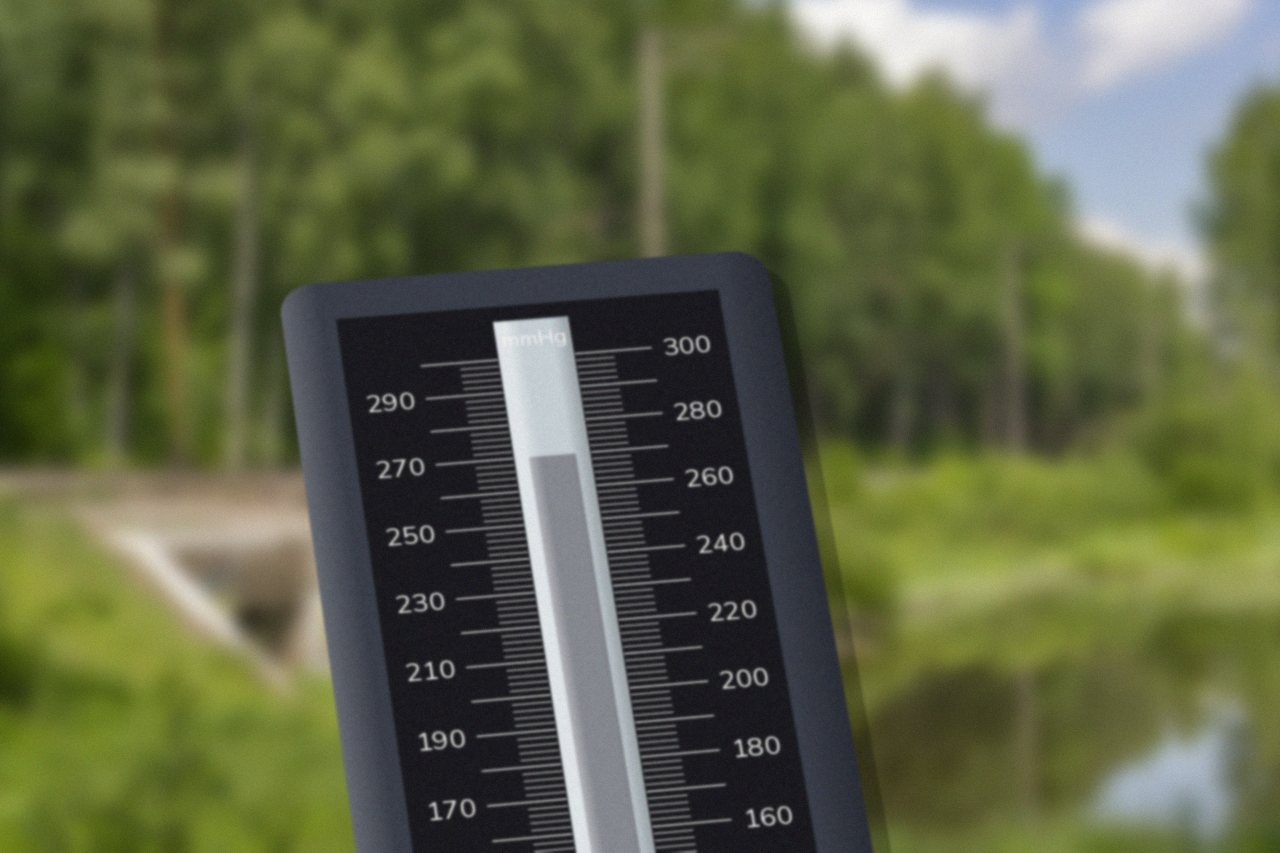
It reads 270
